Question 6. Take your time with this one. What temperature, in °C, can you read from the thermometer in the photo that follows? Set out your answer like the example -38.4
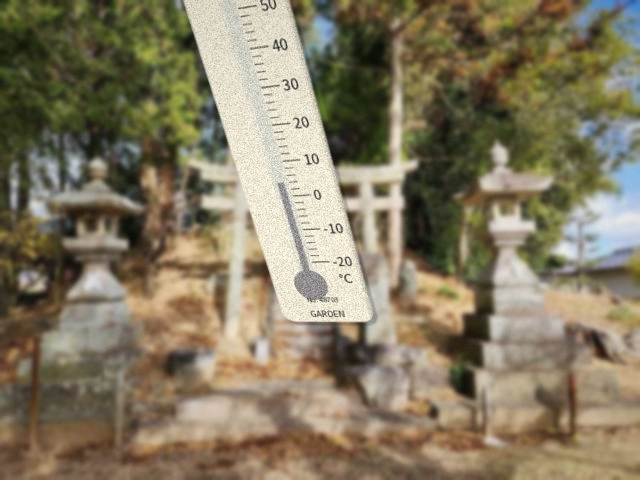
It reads 4
